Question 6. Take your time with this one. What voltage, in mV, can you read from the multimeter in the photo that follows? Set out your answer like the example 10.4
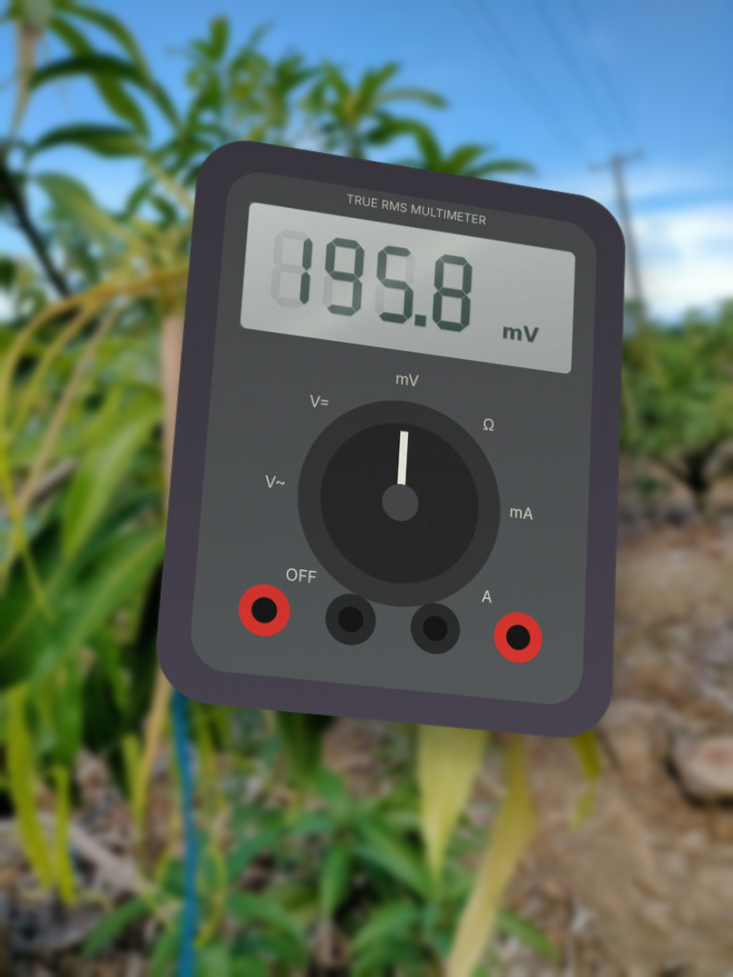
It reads 195.8
